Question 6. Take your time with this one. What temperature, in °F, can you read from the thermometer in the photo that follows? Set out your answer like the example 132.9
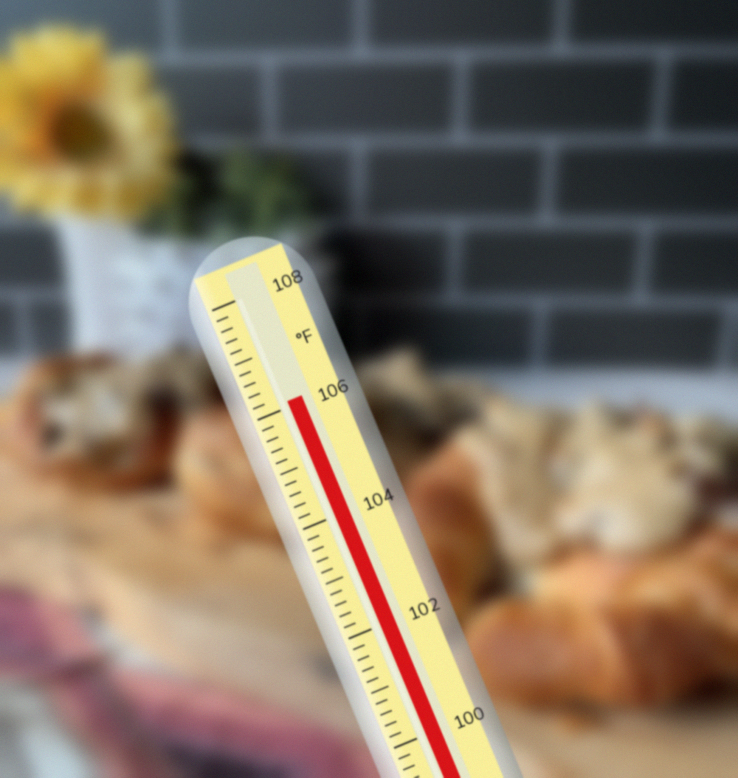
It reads 106.1
